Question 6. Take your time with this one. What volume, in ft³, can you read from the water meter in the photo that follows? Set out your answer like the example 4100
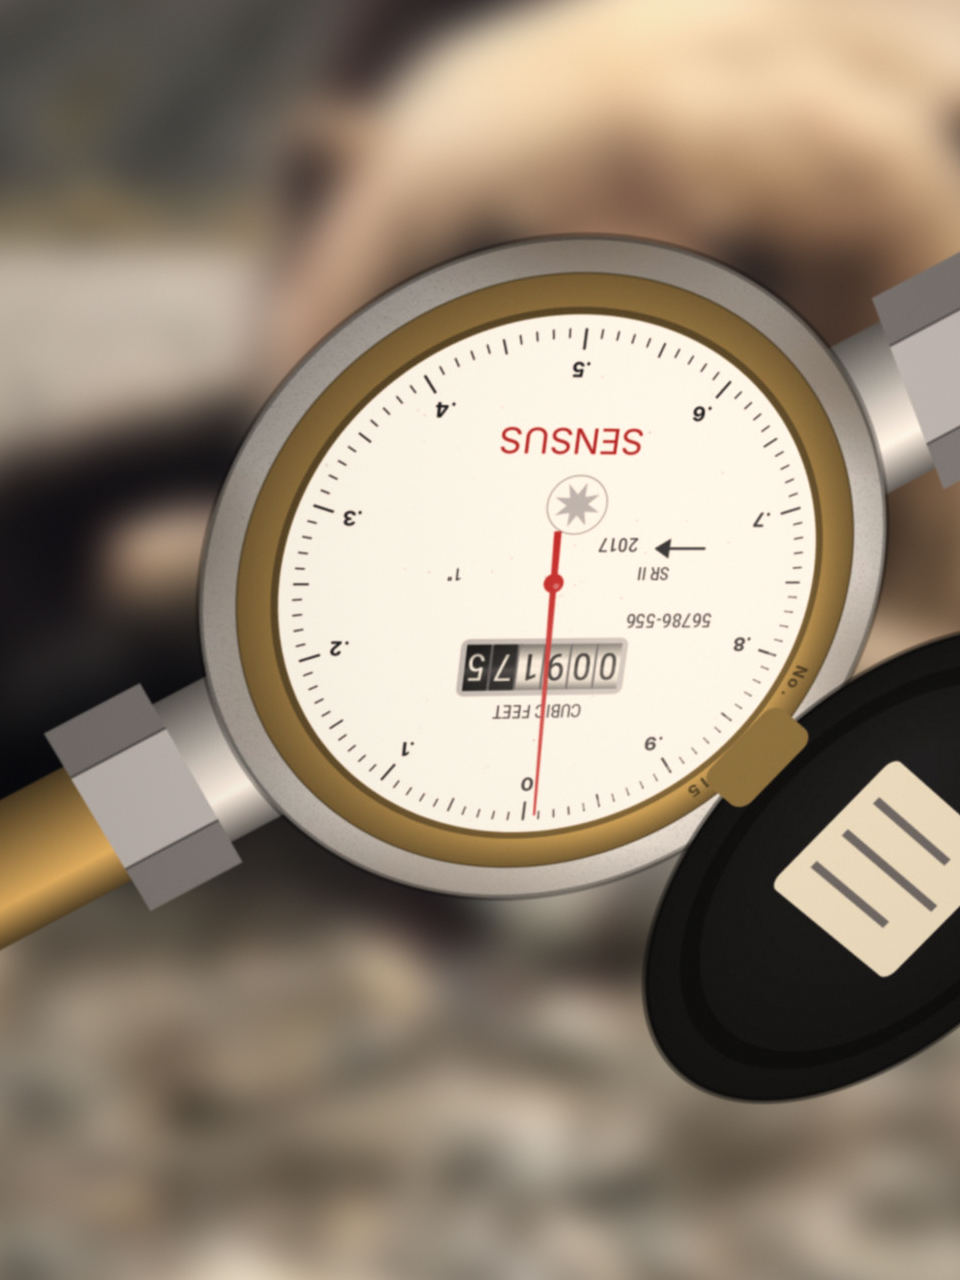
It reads 9174.99
